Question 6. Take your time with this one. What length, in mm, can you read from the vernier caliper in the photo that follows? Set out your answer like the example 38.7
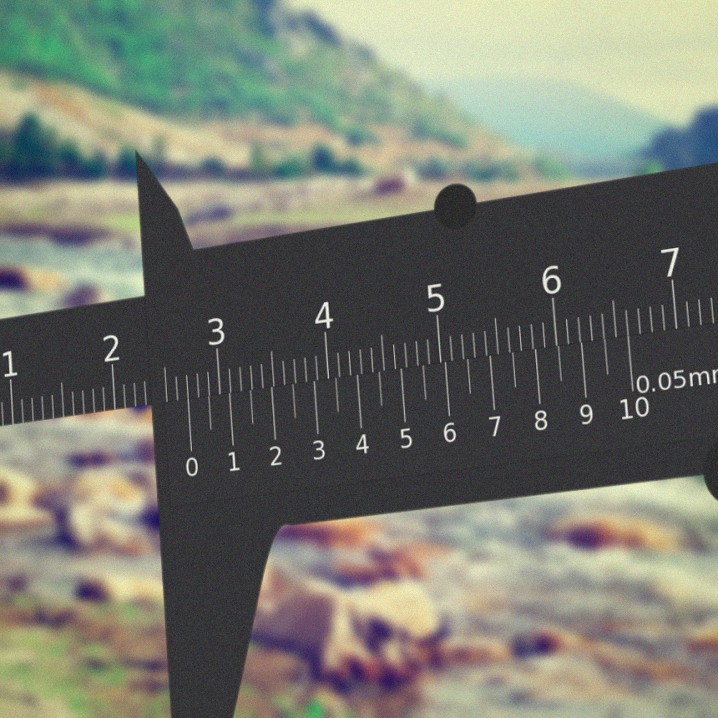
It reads 27.0
